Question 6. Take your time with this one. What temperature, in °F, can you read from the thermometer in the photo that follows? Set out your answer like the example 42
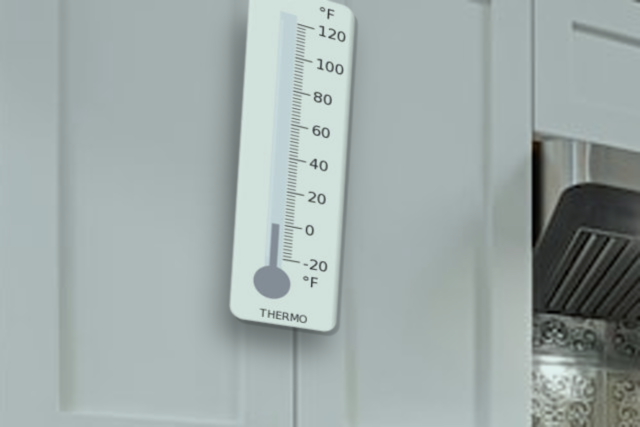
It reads 0
